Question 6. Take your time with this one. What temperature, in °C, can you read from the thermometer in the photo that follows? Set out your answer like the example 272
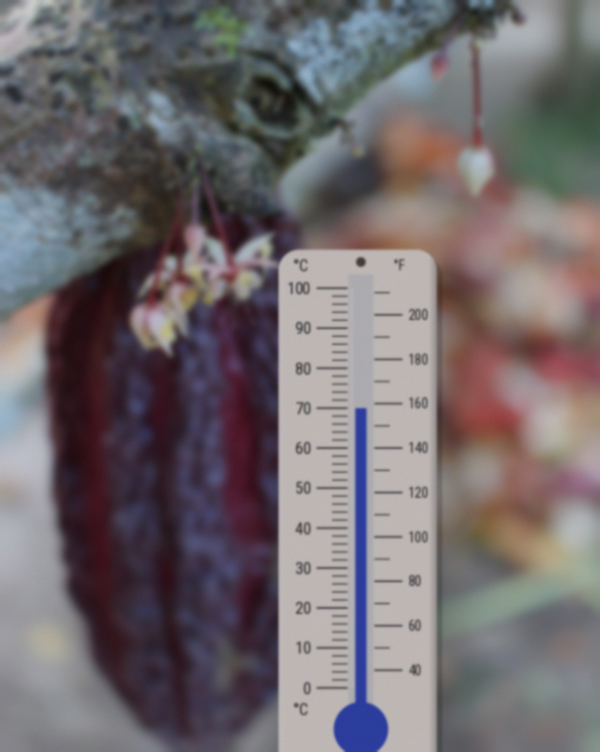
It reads 70
